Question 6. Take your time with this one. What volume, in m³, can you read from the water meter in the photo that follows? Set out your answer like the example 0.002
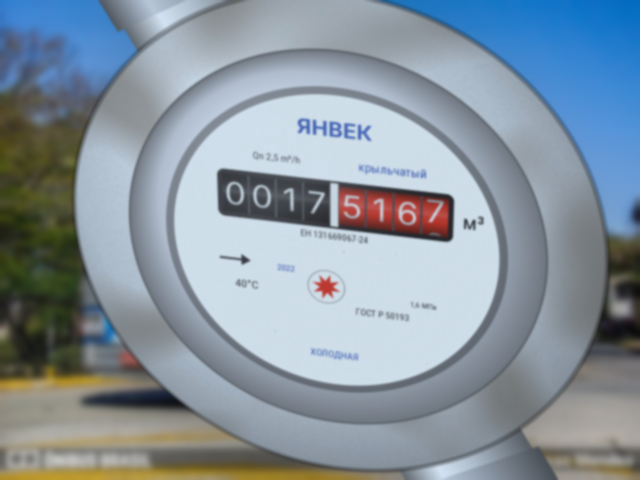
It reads 17.5167
